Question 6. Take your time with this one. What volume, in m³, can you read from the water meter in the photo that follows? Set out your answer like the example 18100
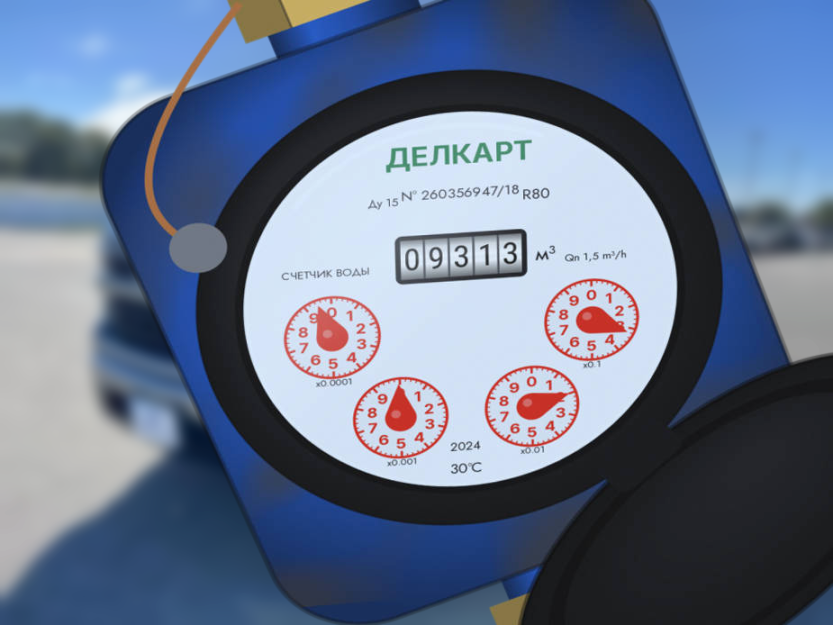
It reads 9313.3199
